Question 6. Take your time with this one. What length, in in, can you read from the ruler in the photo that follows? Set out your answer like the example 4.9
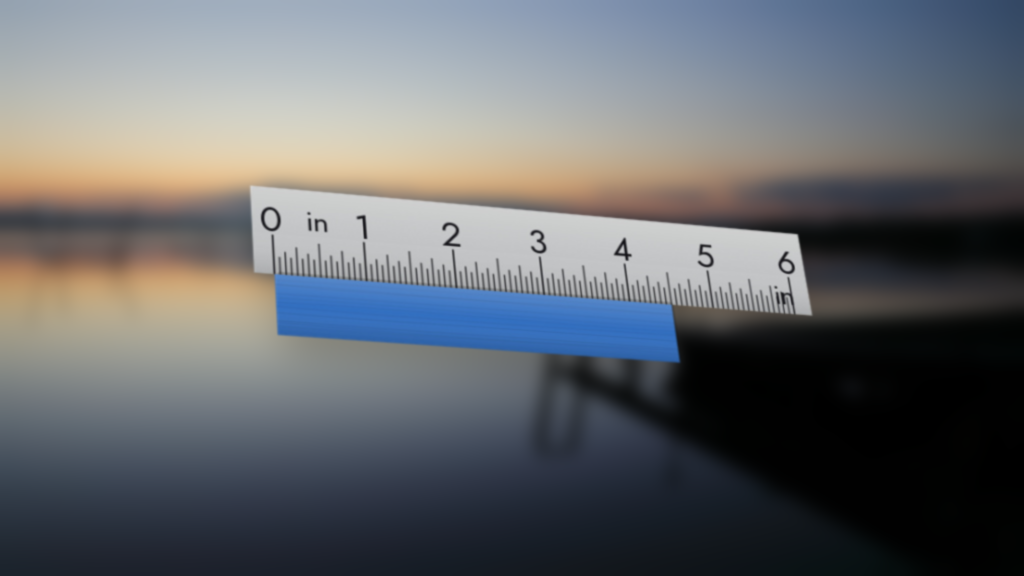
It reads 4.5
